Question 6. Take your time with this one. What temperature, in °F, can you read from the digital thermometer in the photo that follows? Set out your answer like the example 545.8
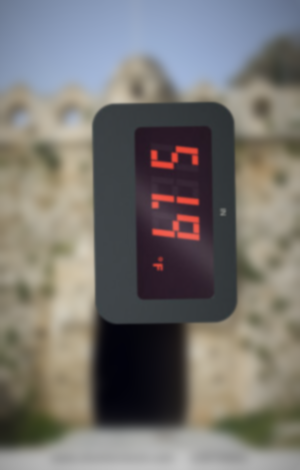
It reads 51.9
